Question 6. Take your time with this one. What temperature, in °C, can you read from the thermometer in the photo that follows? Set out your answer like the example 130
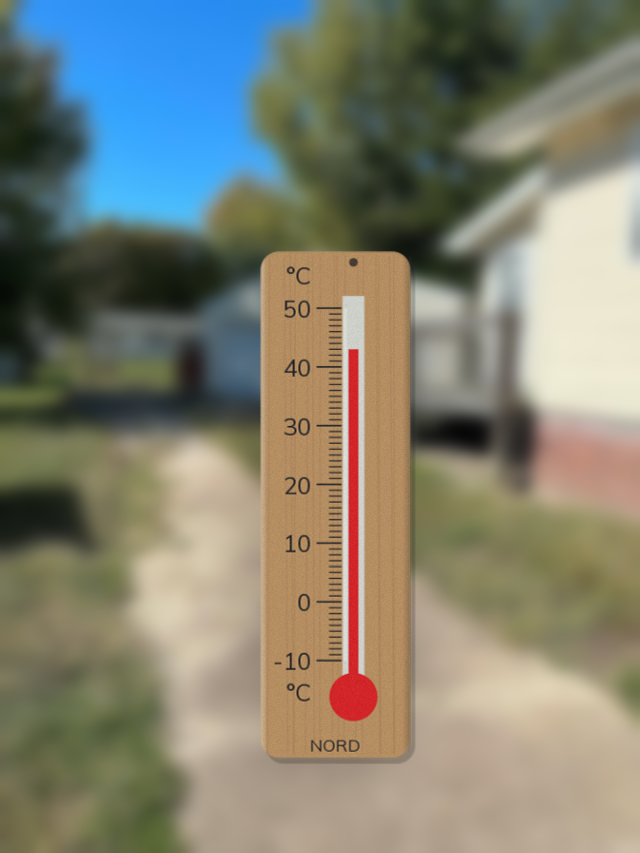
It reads 43
